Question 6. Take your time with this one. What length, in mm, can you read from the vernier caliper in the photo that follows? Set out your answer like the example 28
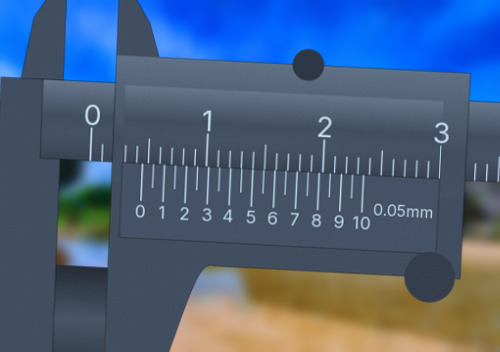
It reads 4.5
